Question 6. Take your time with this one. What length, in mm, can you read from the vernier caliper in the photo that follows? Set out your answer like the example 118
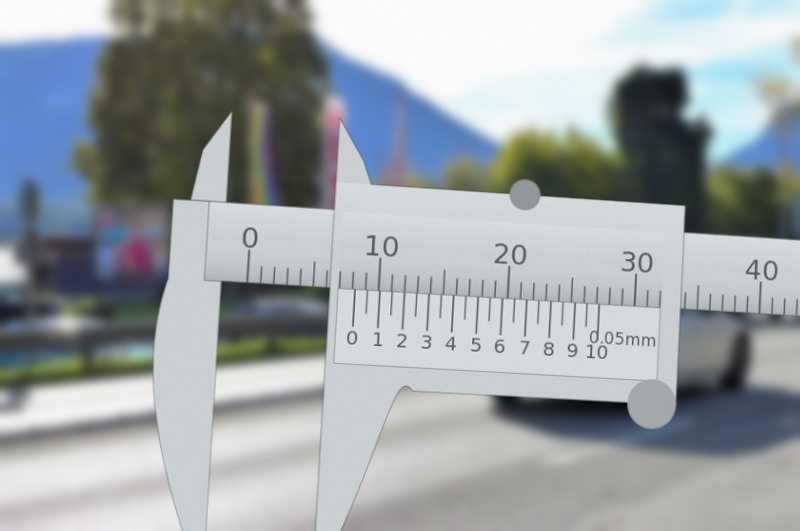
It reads 8.2
